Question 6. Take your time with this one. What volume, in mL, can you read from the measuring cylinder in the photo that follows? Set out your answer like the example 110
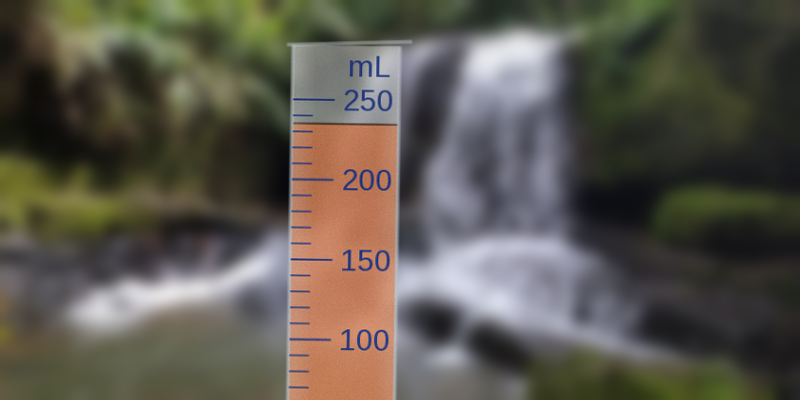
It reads 235
